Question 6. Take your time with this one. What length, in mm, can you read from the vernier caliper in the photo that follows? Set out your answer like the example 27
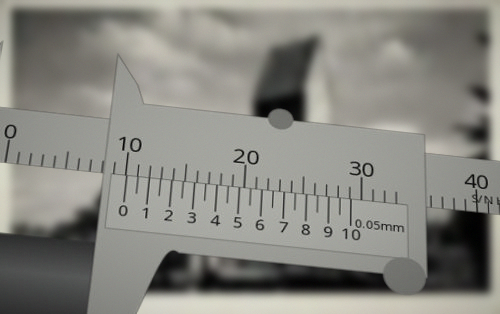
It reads 10.1
